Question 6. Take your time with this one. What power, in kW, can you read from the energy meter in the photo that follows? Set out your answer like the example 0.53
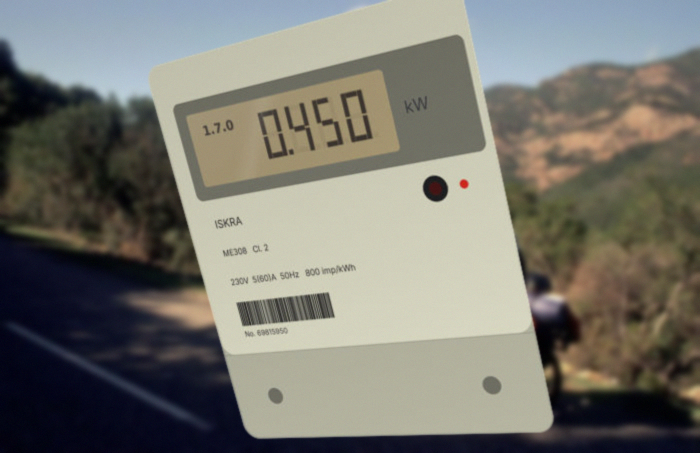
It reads 0.450
